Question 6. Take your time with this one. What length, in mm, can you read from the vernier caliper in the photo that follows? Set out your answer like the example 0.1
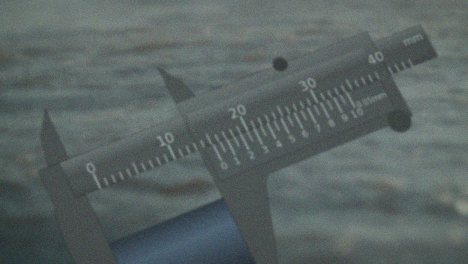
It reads 15.2
